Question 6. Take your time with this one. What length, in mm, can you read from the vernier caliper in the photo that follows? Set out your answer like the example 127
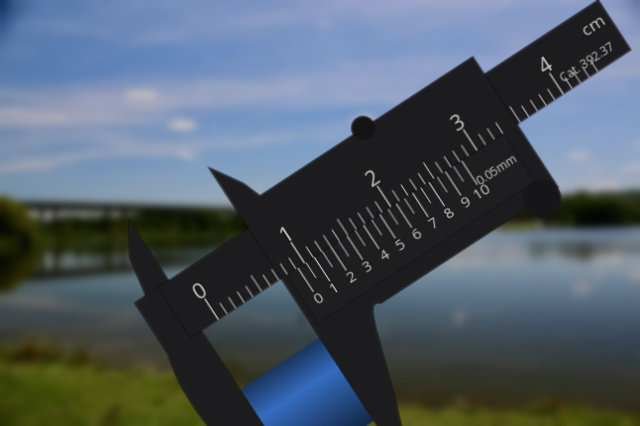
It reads 9.2
